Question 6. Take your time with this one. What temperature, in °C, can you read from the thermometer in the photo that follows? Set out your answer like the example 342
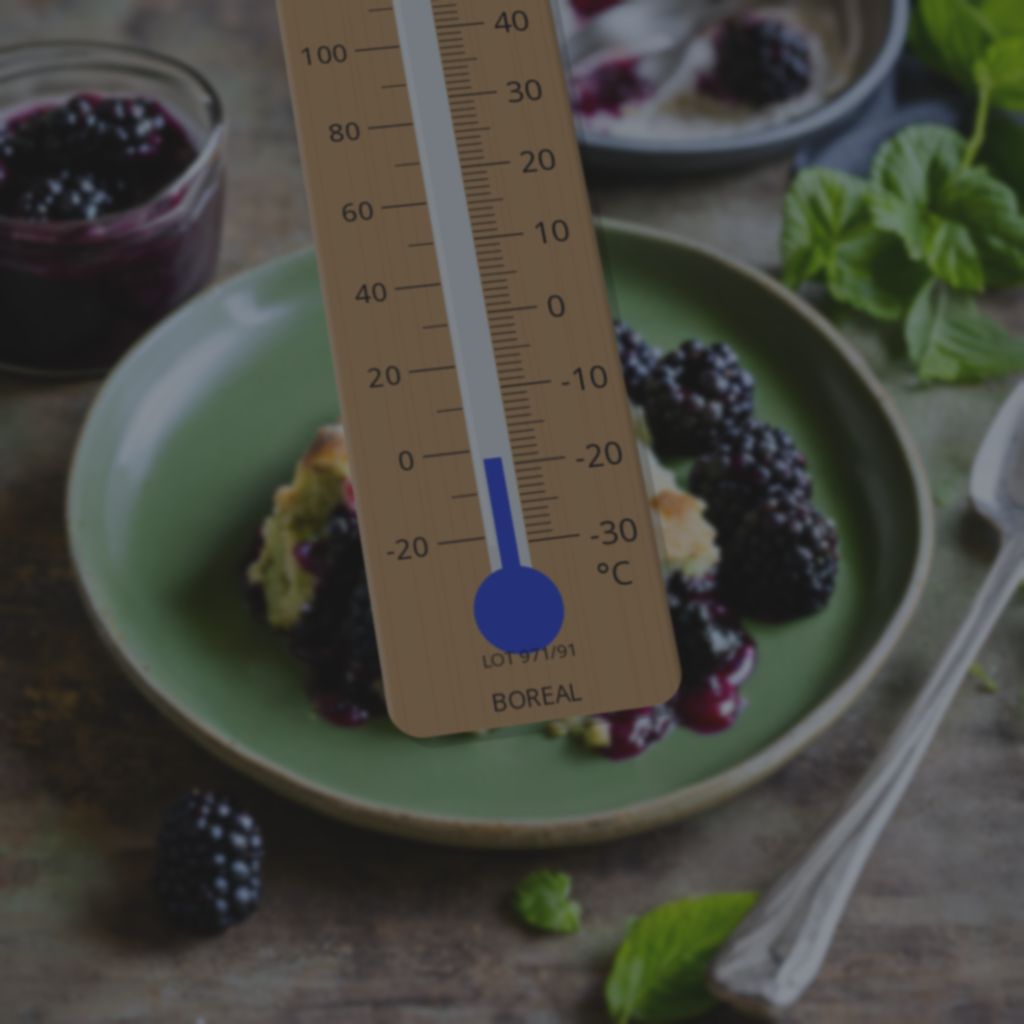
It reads -19
